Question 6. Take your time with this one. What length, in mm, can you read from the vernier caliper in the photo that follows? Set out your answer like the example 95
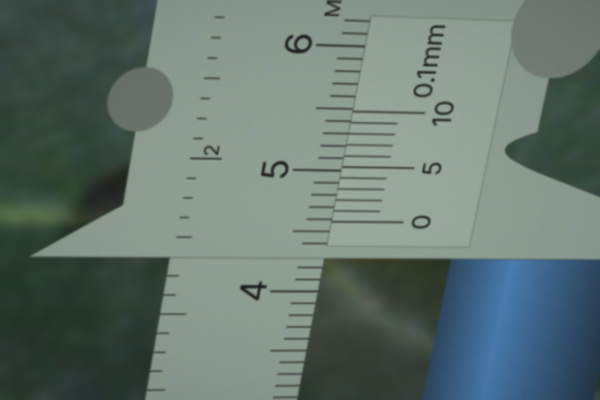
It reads 45.8
